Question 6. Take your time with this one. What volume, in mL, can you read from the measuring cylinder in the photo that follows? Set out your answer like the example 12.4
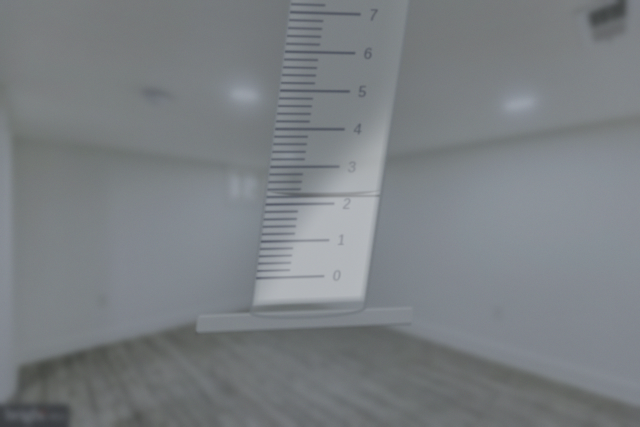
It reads 2.2
